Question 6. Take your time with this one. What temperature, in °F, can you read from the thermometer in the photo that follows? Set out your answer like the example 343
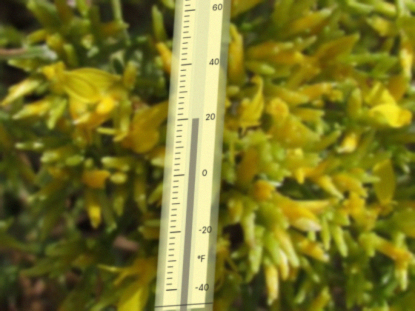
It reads 20
